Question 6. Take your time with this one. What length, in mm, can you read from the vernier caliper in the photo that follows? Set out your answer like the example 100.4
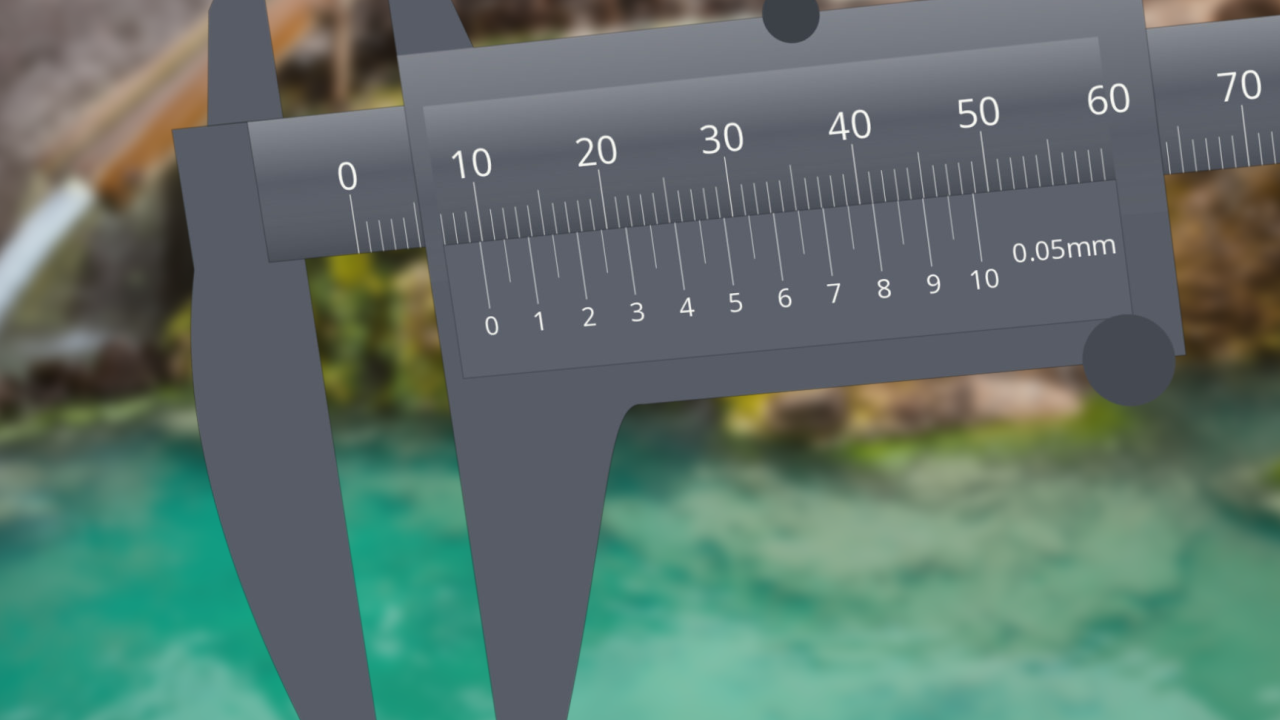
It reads 9.8
